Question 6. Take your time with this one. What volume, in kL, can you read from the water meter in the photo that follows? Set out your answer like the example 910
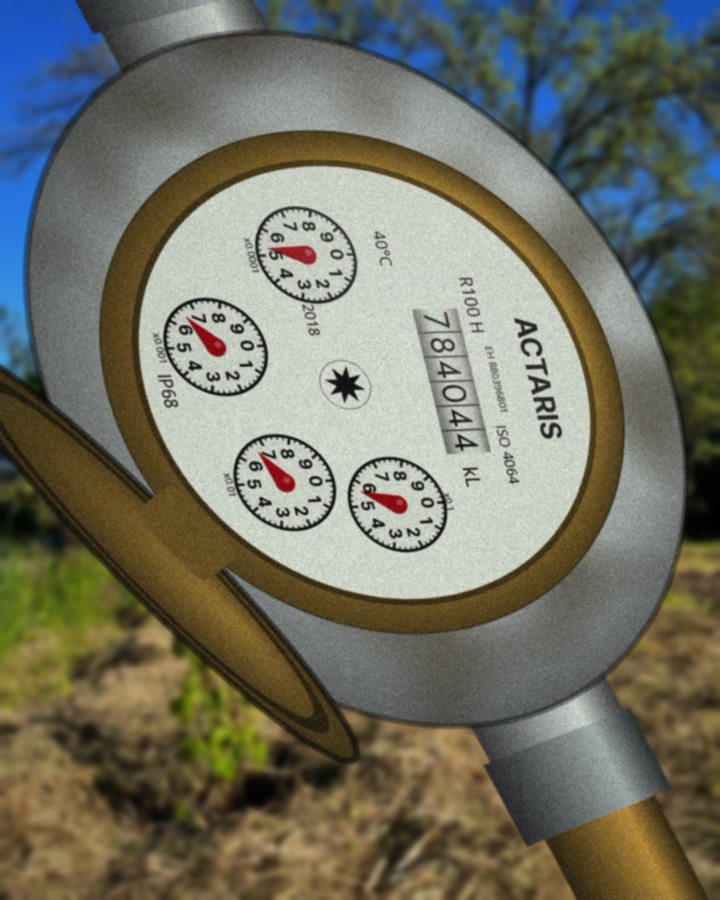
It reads 784044.5665
